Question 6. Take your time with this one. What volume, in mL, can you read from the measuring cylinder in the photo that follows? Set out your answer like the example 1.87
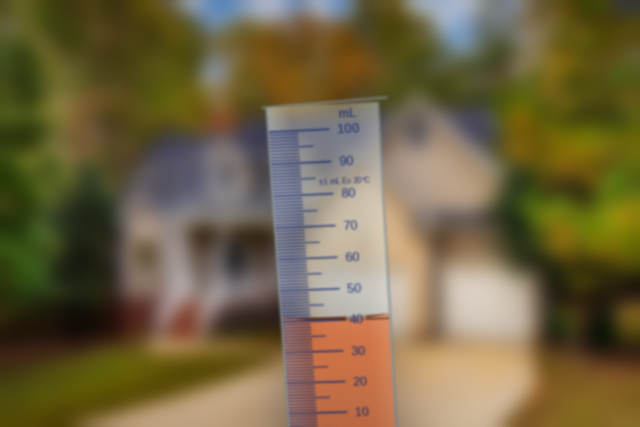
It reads 40
